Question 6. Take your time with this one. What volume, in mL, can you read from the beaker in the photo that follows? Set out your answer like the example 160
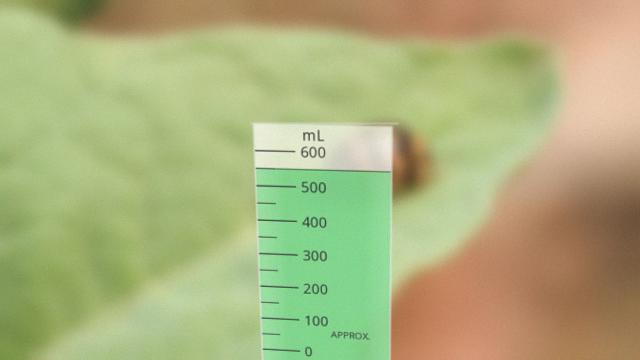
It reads 550
